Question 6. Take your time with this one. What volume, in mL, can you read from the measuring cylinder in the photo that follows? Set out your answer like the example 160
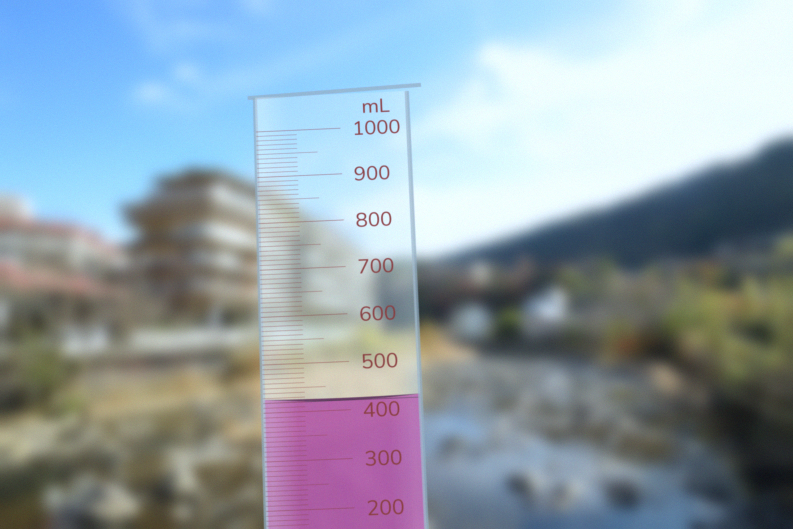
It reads 420
